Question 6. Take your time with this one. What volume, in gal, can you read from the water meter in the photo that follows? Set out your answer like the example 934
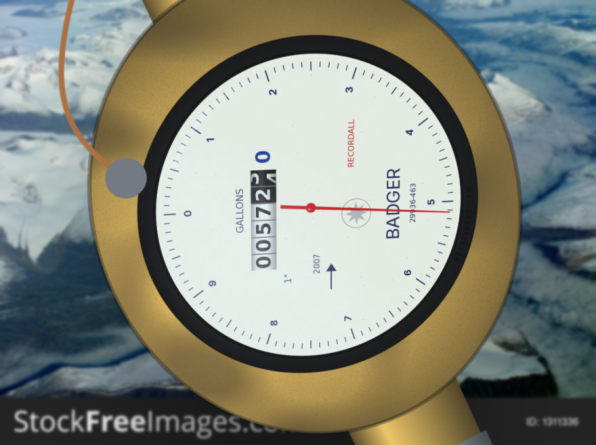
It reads 57235.1
